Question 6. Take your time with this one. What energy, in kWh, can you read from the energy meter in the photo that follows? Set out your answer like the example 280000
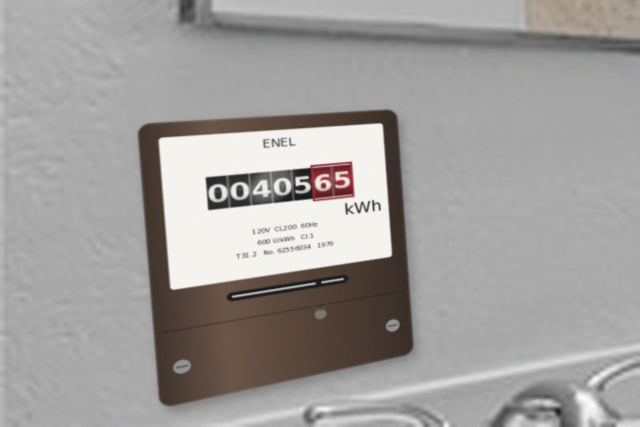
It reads 405.65
